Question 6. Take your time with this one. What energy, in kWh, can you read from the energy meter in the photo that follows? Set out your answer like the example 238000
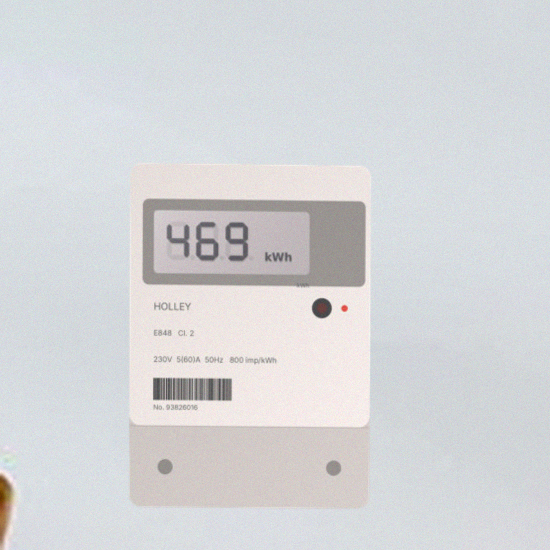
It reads 469
